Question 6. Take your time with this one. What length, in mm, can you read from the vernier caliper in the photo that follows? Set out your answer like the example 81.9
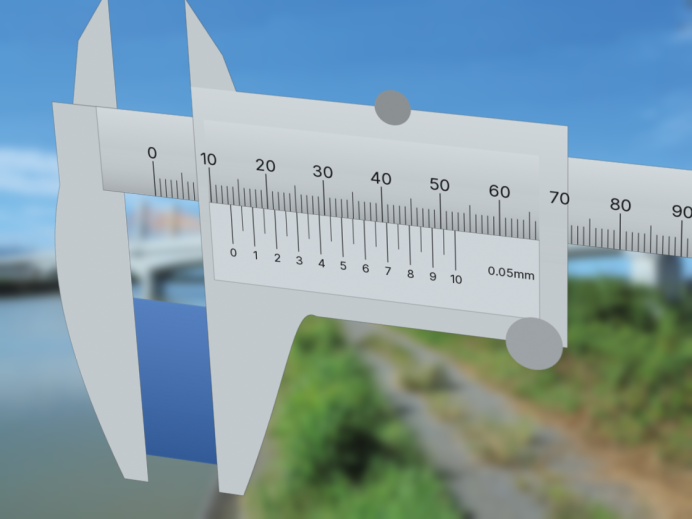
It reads 13.4
